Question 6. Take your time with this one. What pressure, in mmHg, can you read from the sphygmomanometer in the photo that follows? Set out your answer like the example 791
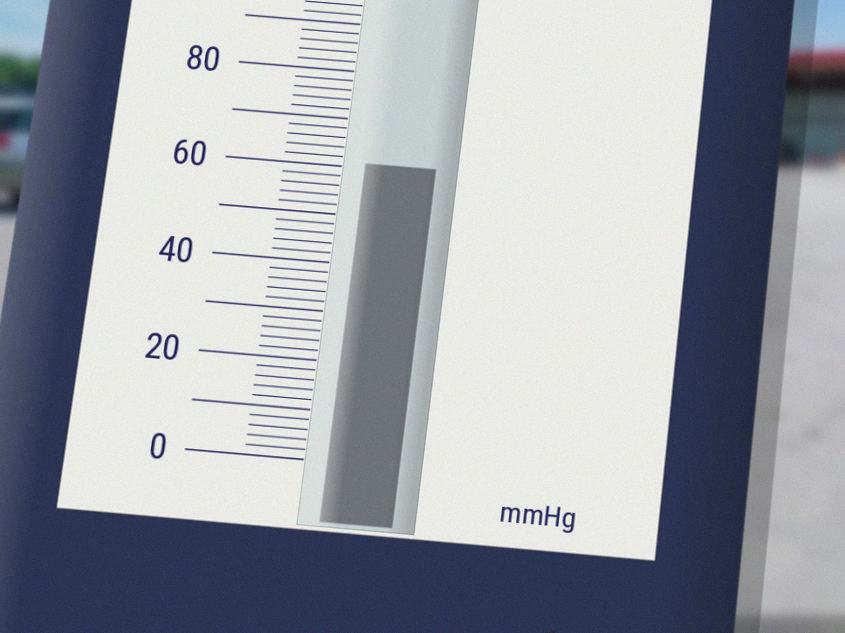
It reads 61
